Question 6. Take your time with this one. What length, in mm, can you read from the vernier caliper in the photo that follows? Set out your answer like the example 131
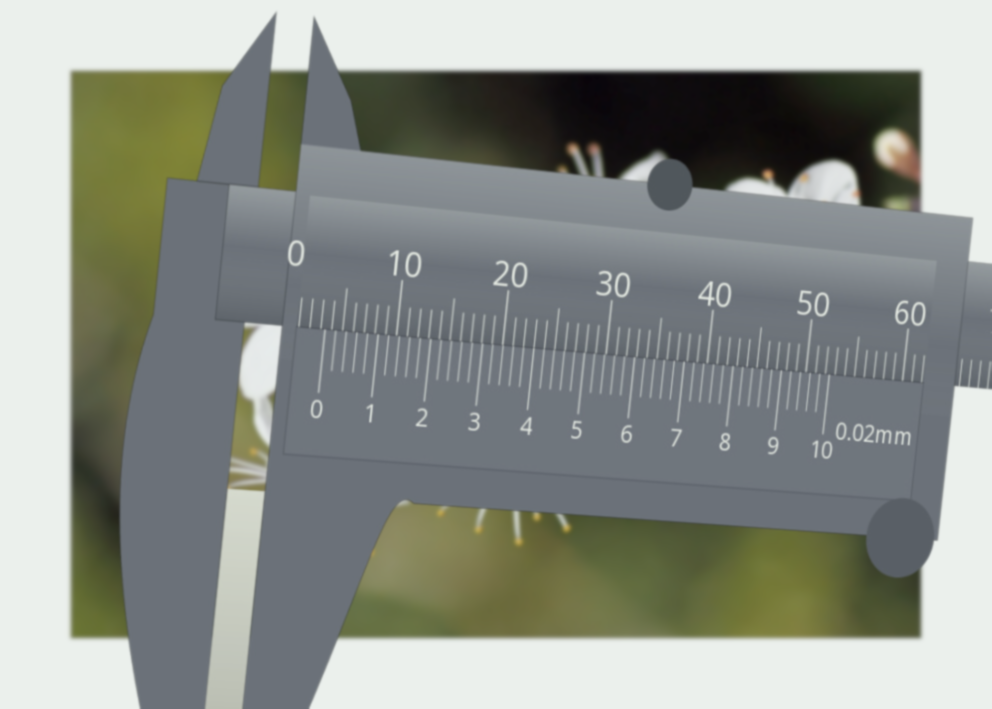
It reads 3.4
